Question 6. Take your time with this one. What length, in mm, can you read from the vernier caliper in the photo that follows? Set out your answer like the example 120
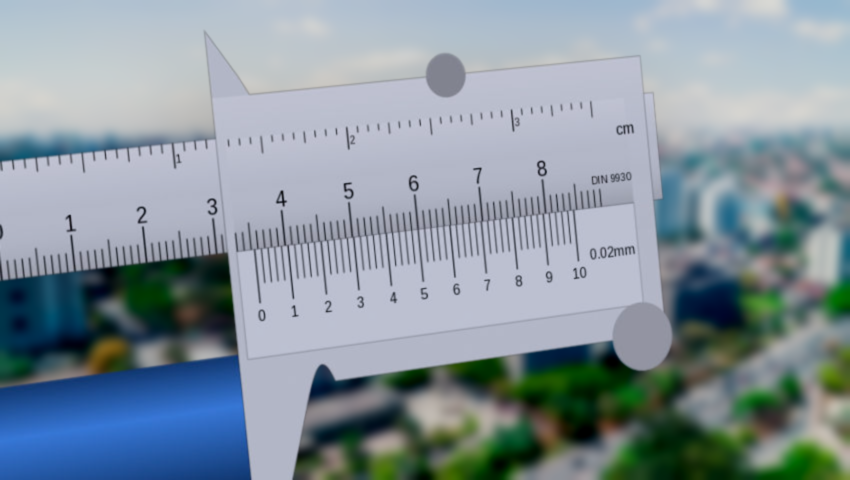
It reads 35.5
